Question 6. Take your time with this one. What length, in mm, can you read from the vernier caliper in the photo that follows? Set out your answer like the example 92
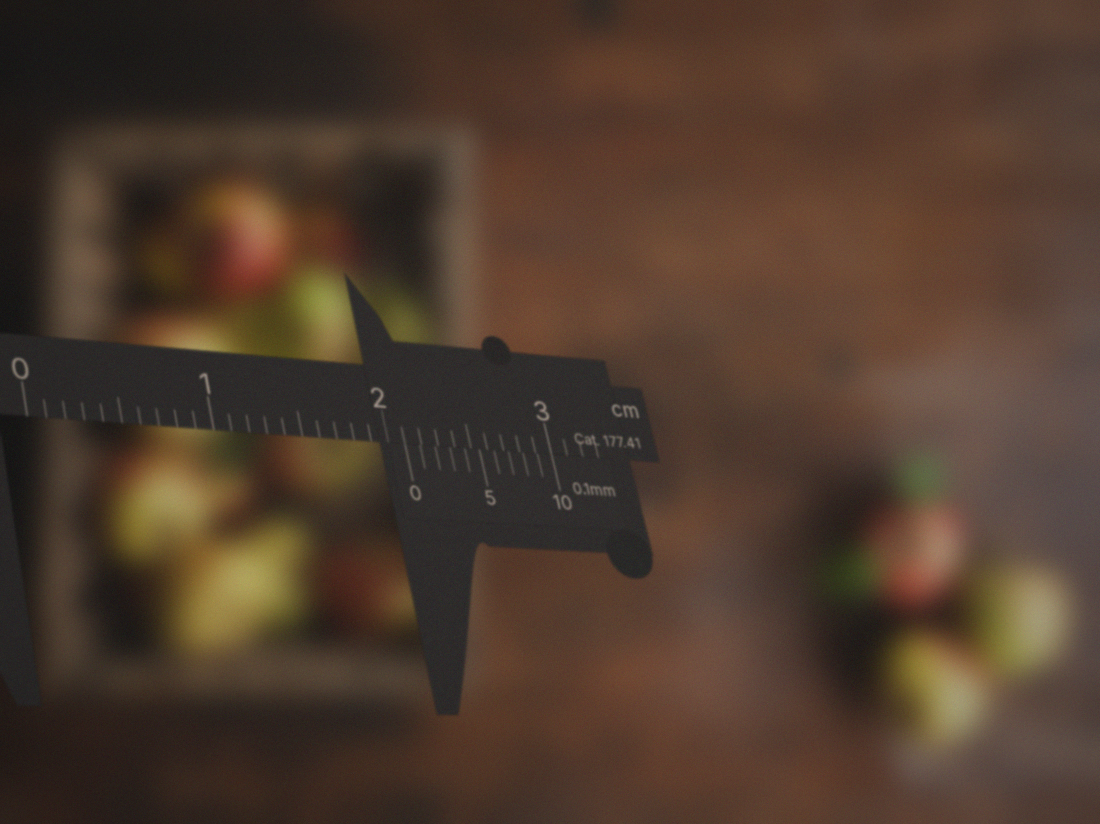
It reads 21.0
